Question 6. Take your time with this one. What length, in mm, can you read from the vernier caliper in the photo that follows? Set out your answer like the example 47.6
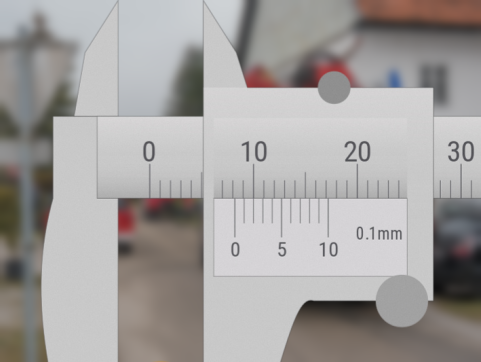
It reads 8.2
